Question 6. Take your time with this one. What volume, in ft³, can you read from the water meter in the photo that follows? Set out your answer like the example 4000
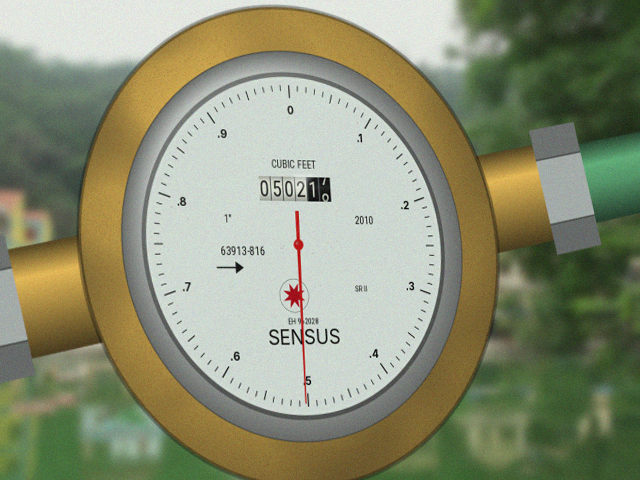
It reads 50217.50
